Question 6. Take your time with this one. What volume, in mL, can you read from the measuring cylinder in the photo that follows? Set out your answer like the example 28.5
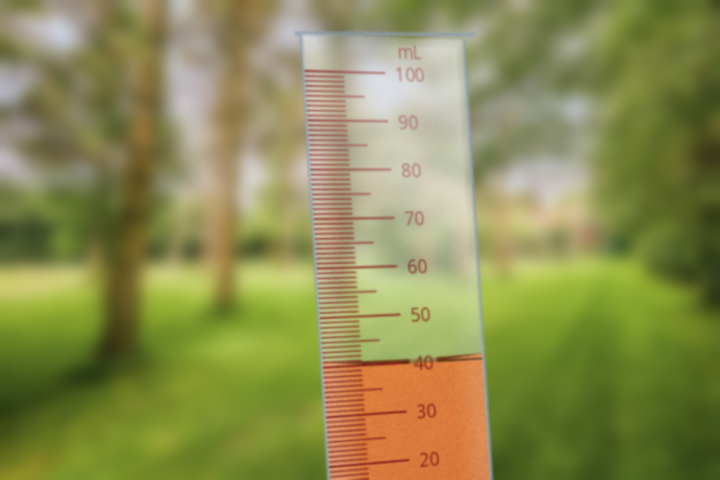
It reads 40
